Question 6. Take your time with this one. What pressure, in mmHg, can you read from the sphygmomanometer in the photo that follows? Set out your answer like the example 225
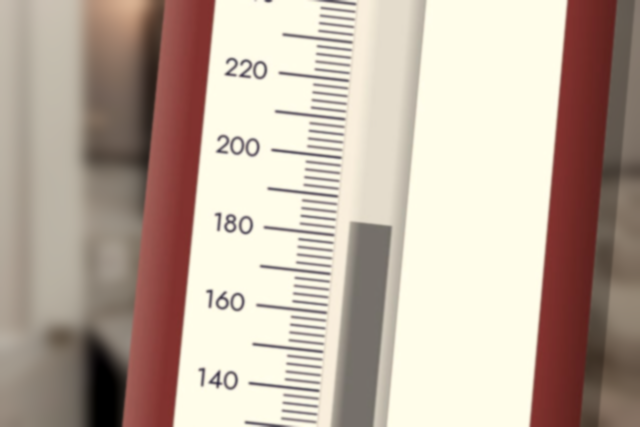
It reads 184
